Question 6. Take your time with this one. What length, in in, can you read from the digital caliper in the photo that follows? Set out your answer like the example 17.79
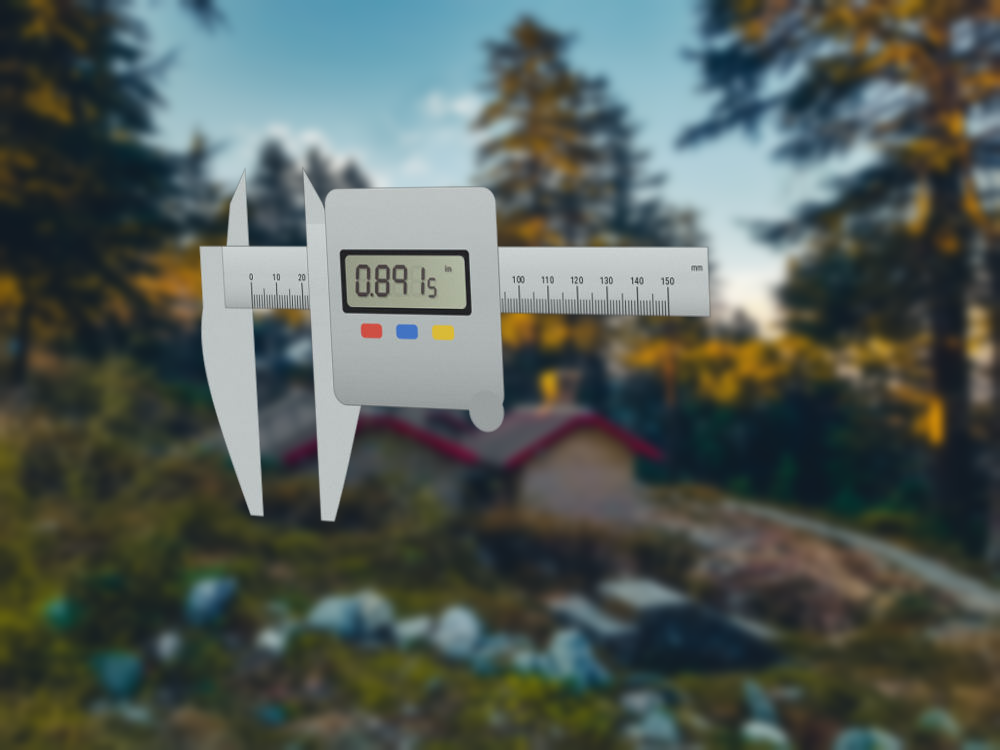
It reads 0.8915
